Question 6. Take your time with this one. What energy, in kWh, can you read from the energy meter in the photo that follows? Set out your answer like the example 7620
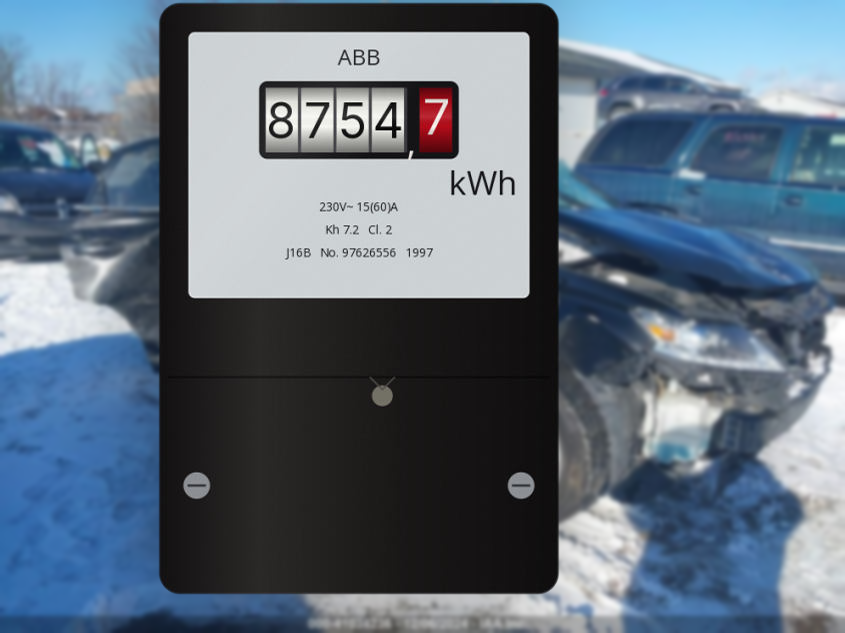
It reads 8754.7
